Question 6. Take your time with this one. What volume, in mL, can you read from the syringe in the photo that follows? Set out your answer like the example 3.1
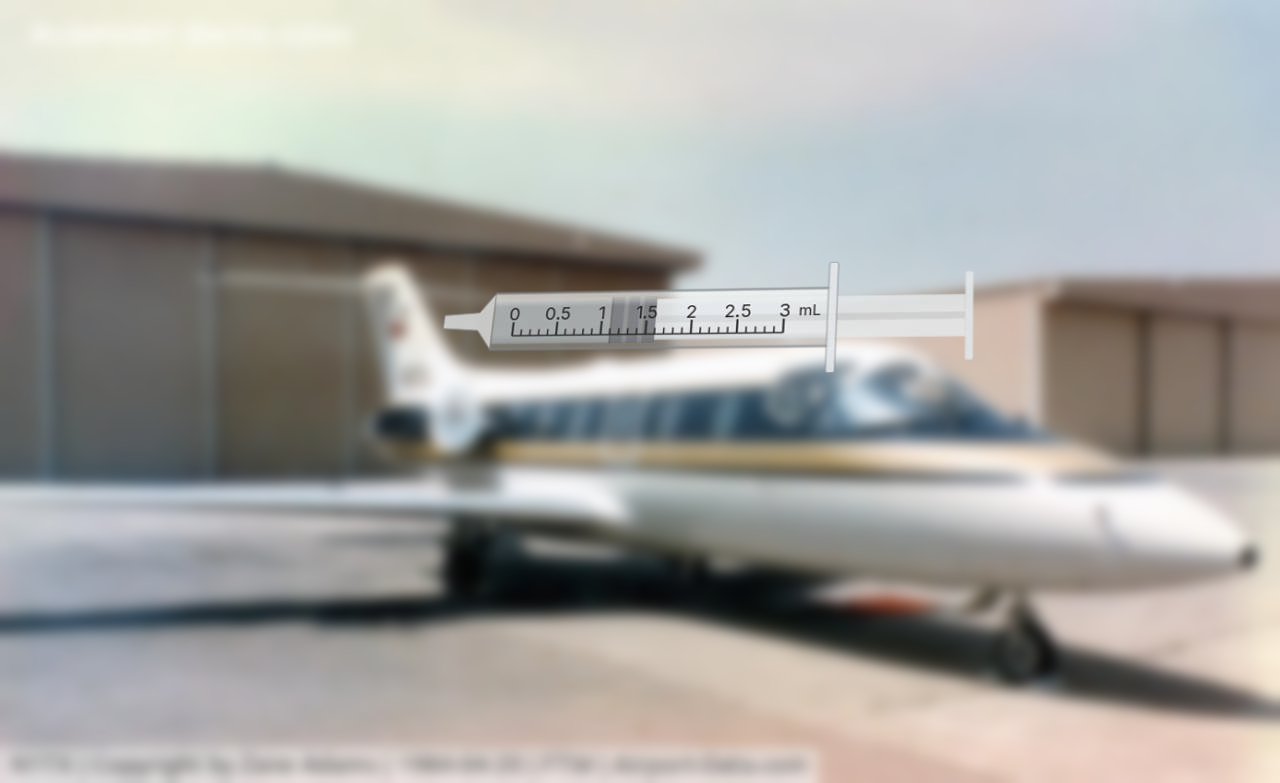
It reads 1.1
